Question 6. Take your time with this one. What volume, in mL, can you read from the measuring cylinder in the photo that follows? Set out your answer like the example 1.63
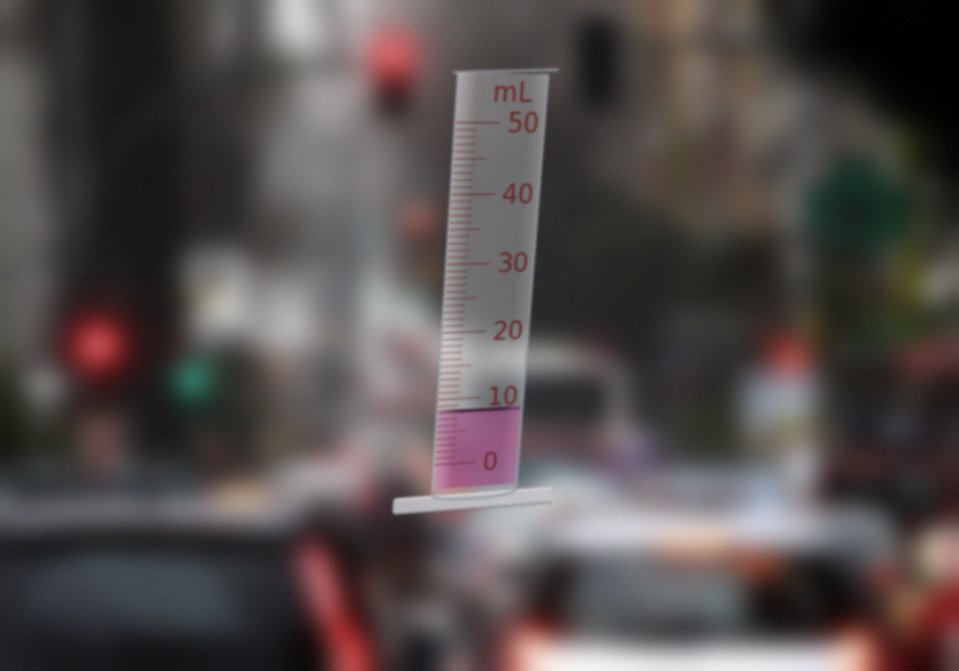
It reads 8
